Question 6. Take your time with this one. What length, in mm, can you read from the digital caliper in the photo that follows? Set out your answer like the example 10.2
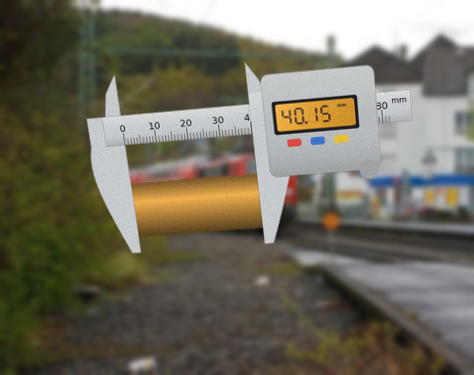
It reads 40.15
